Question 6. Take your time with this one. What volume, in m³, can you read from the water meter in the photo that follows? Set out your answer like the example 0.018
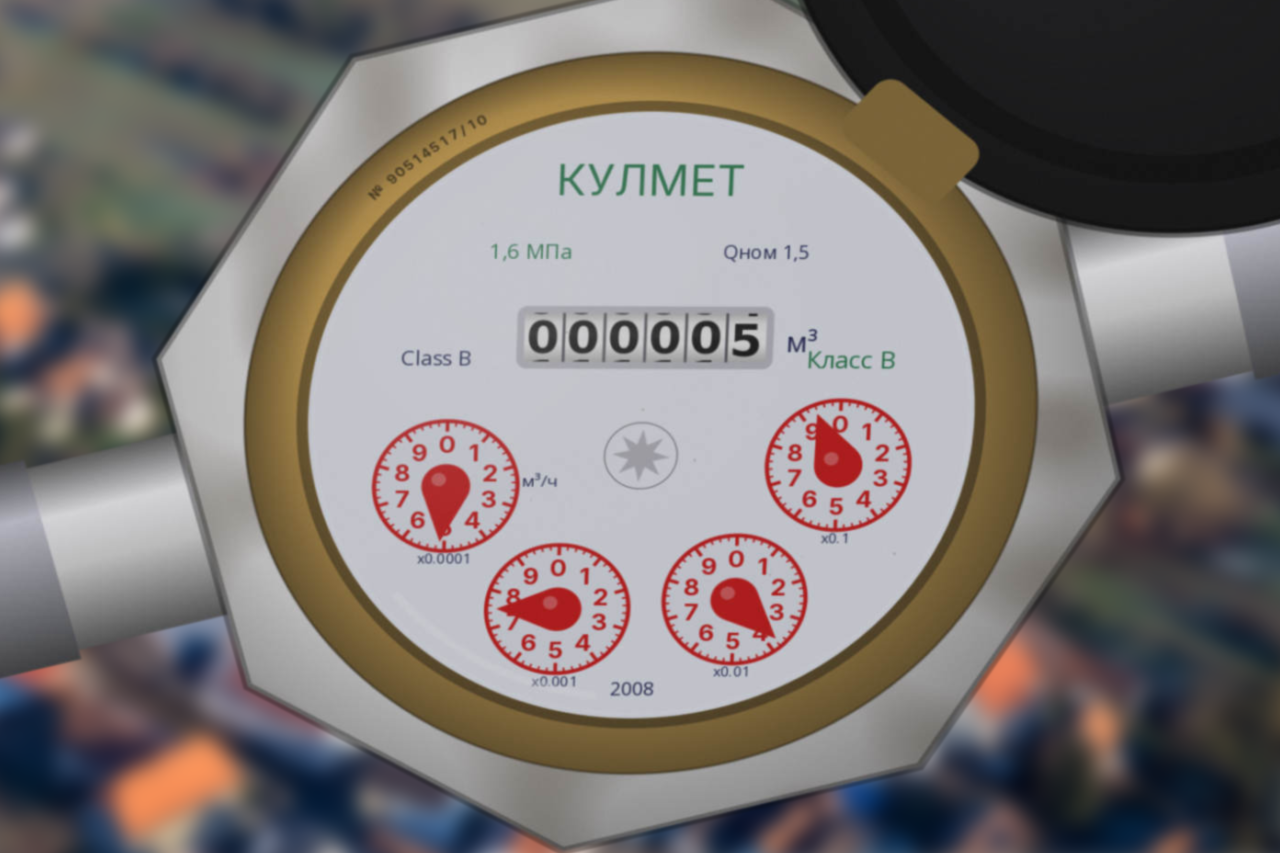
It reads 4.9375
